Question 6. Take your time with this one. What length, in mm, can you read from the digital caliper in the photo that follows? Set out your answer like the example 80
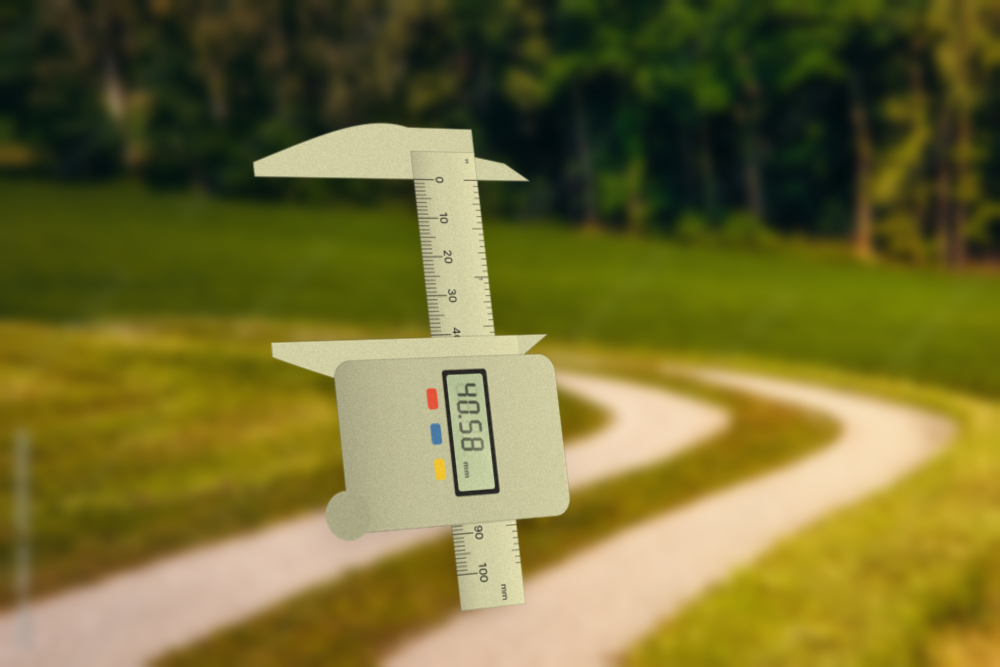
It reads 40.58
